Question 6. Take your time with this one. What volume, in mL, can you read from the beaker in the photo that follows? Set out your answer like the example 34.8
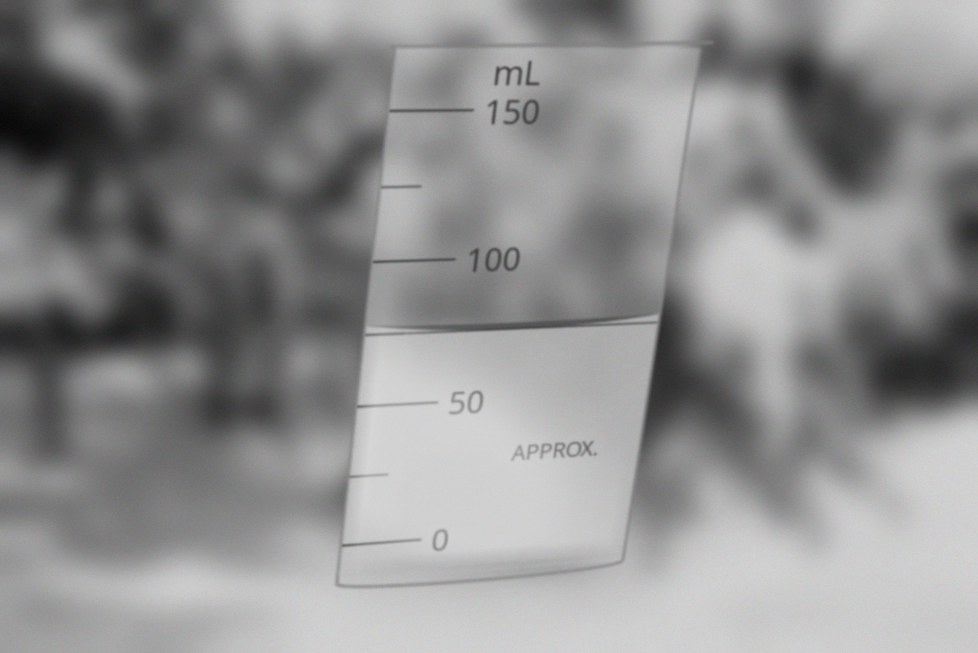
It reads 75
